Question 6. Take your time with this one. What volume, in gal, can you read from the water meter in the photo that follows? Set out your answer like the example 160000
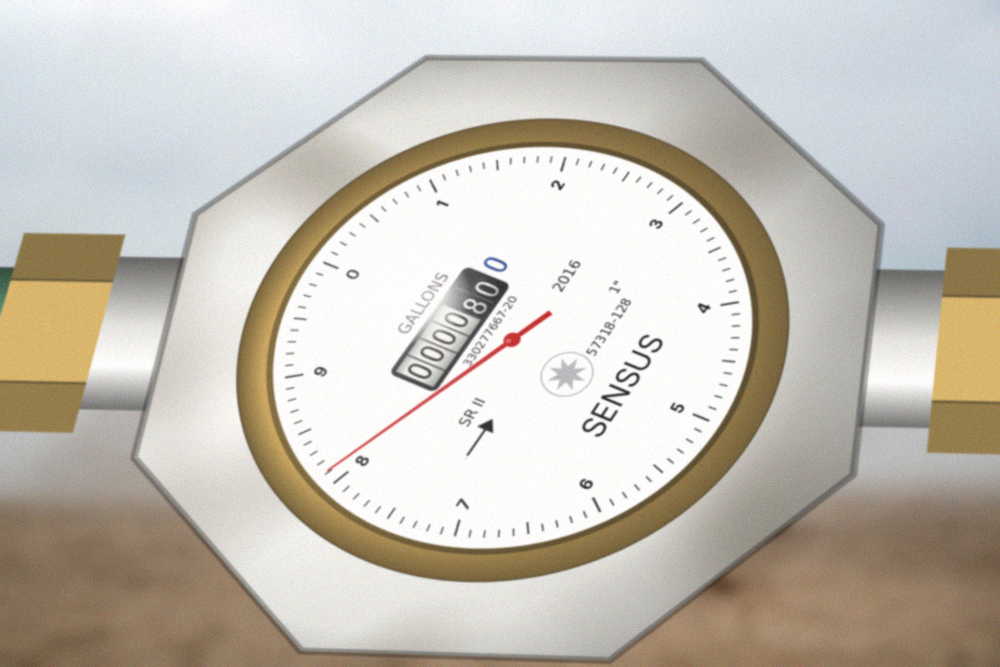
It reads 798.1
